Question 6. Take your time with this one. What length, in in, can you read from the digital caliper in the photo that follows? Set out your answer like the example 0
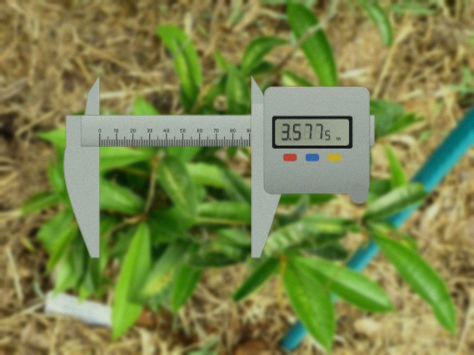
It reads 3.5775
